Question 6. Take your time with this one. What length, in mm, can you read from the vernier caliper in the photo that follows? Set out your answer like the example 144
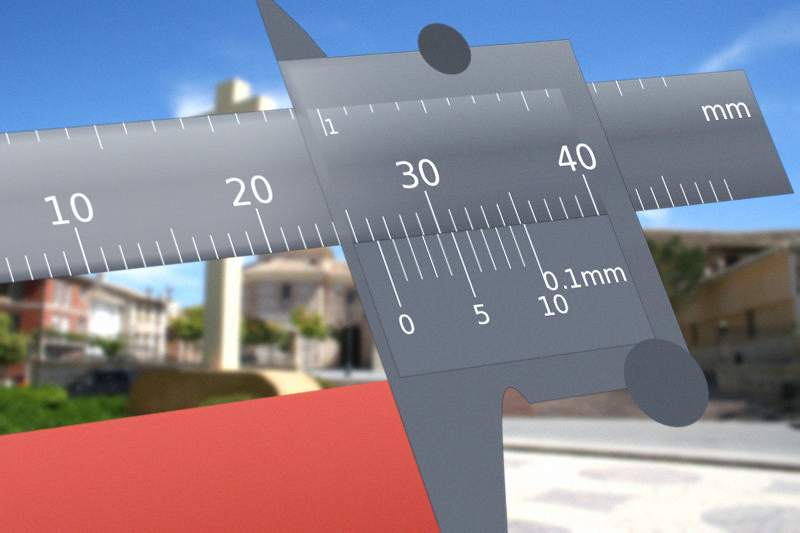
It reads 26.2
